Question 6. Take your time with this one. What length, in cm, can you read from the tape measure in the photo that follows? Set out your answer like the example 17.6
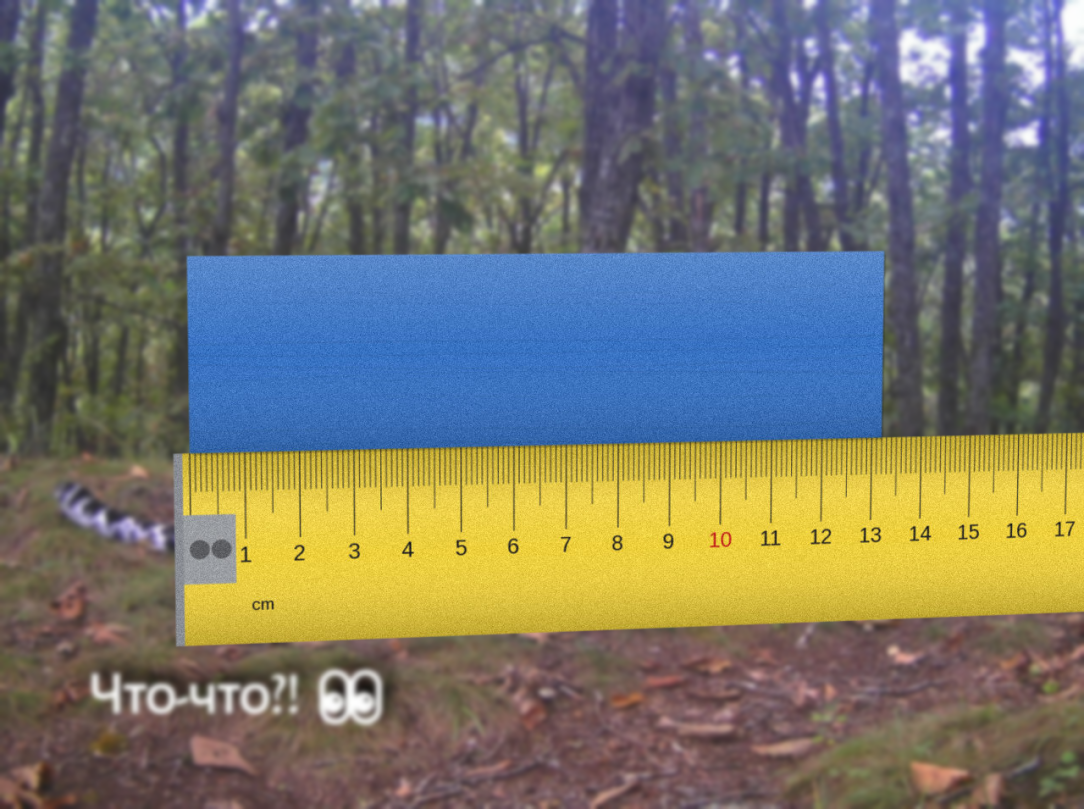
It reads 13.2
